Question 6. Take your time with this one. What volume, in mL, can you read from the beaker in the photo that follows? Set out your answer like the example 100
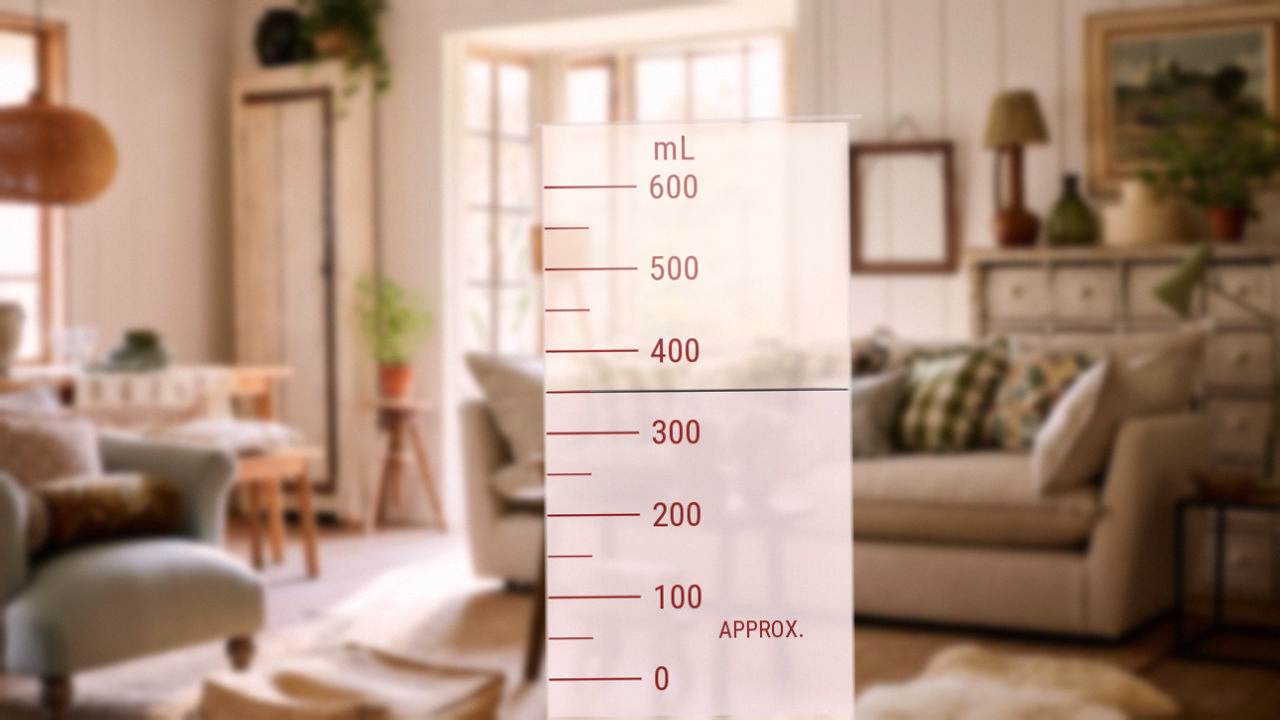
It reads 350
